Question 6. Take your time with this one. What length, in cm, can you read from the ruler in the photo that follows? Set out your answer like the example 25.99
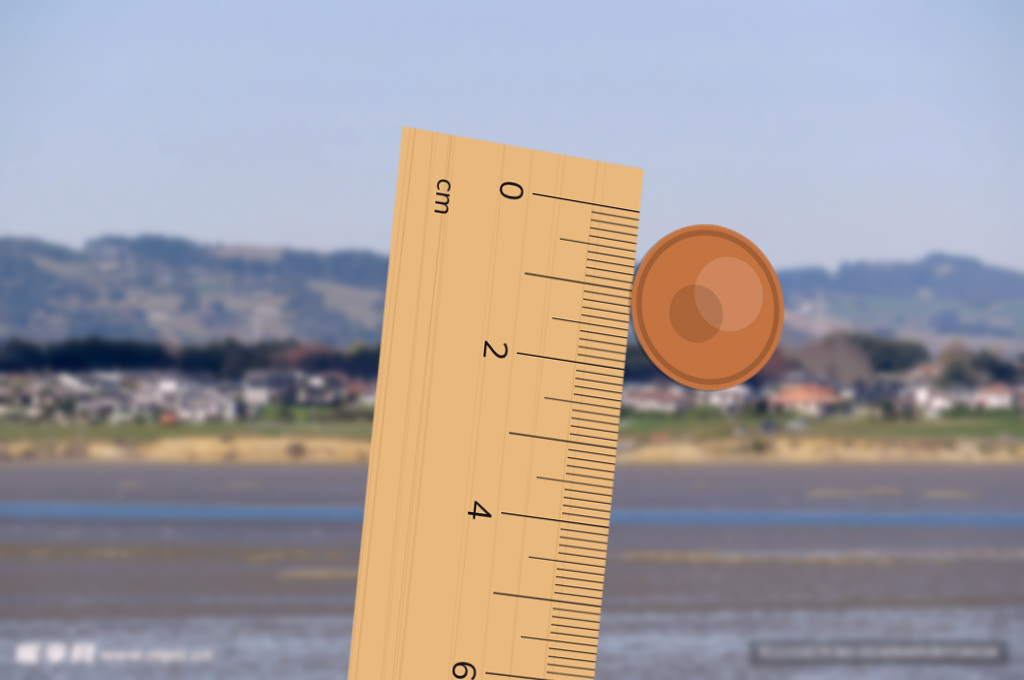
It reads 2.1
